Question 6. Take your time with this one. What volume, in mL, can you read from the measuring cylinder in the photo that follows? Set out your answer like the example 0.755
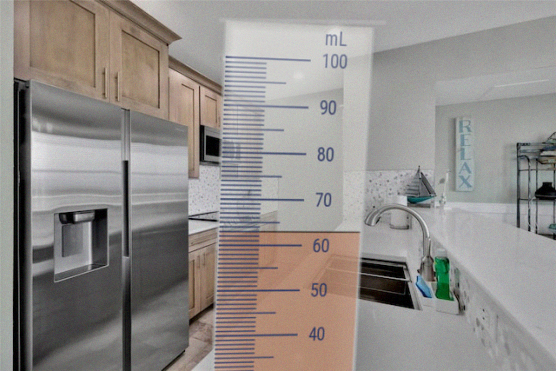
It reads 63
